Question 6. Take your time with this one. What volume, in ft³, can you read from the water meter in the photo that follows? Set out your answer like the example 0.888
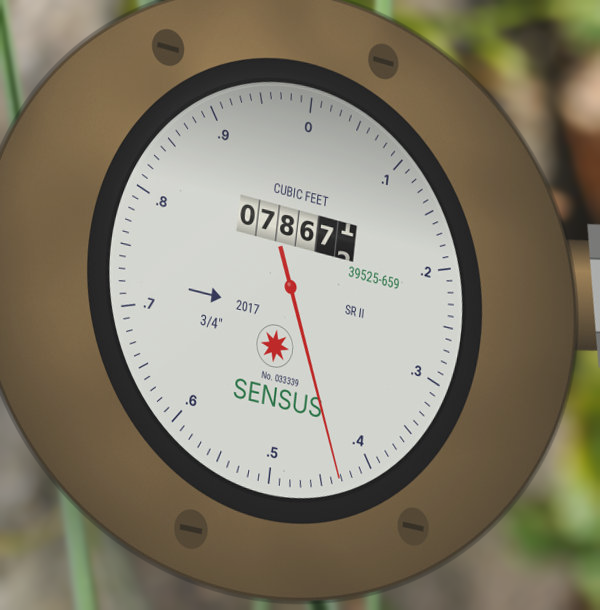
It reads 78671.43
